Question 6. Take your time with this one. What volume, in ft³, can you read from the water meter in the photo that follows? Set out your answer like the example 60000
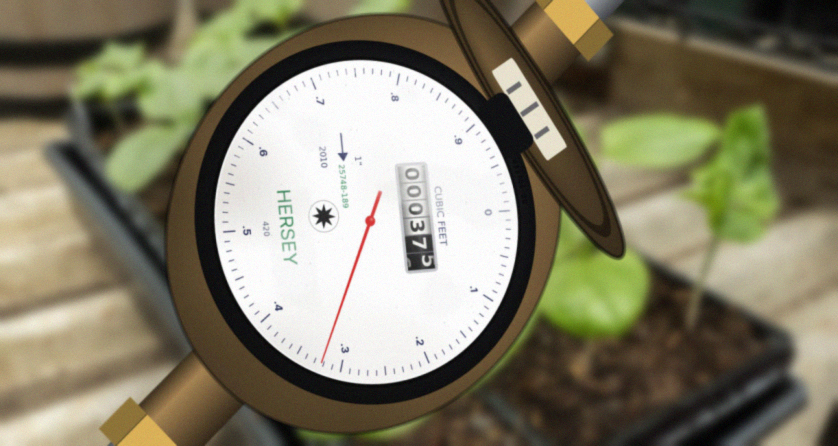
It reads 375.32
